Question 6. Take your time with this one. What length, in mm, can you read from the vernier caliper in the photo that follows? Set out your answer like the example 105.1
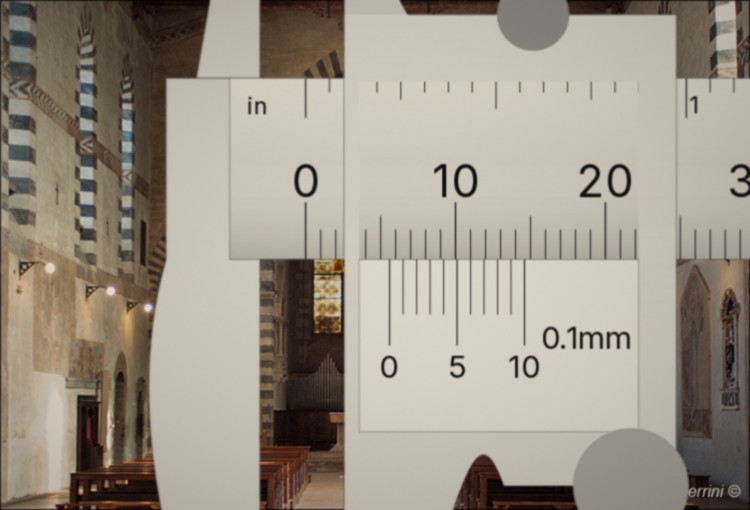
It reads 5.6
